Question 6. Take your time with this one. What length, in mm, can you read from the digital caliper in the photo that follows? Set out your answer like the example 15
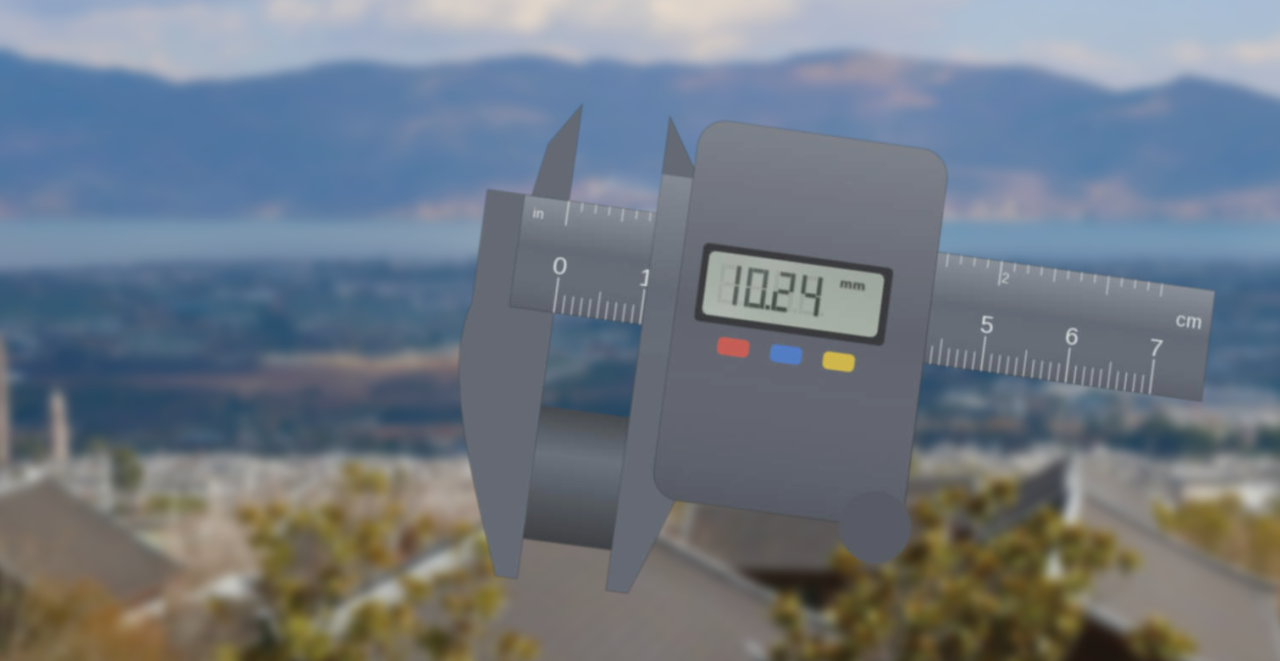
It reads 10.24
